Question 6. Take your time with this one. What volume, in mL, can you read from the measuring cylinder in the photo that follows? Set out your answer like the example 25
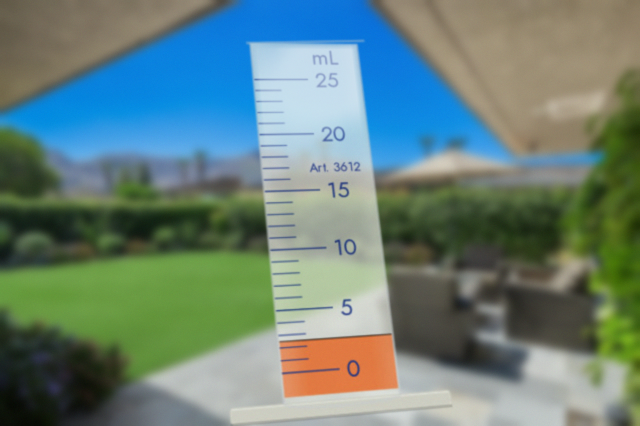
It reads 2.5
